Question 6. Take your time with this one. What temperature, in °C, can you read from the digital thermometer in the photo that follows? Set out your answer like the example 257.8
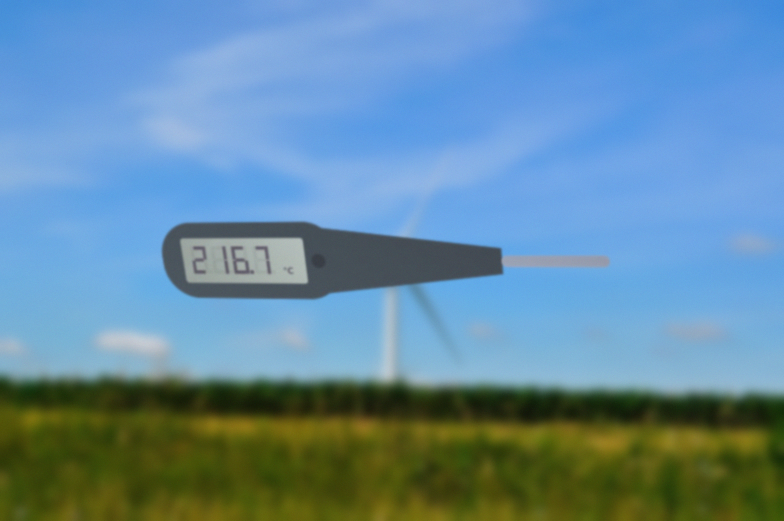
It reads 216.7
